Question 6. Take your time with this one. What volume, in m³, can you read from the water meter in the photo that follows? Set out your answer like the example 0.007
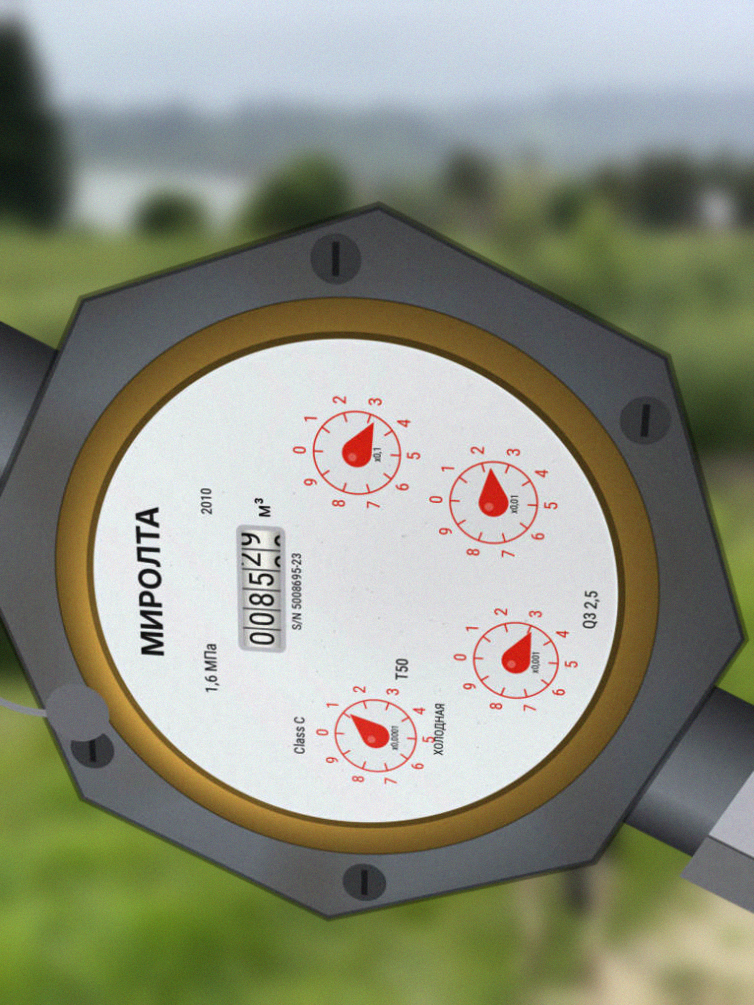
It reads 8529.3231
